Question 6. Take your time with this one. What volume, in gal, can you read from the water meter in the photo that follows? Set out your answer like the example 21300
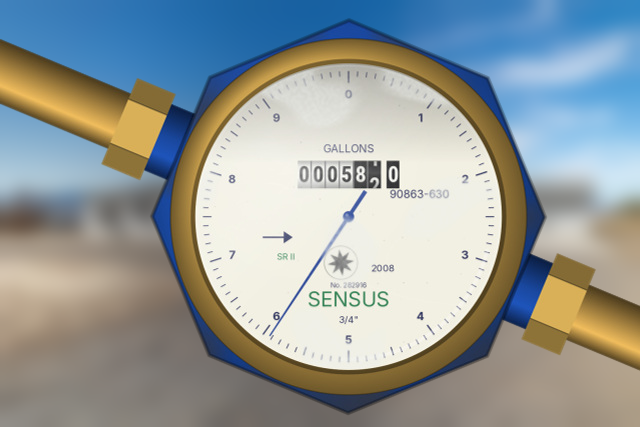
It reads 5815.9
